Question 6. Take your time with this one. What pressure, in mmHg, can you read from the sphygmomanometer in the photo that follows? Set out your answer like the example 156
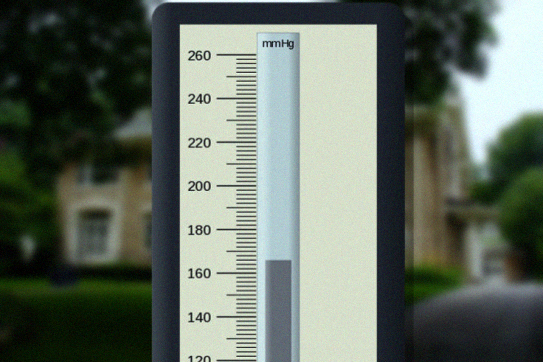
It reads 166
